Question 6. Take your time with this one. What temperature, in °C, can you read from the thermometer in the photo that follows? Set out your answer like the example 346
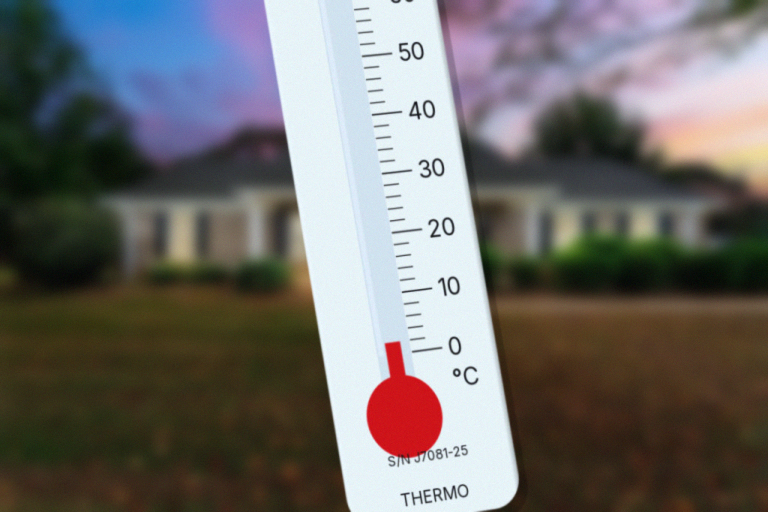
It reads 2
